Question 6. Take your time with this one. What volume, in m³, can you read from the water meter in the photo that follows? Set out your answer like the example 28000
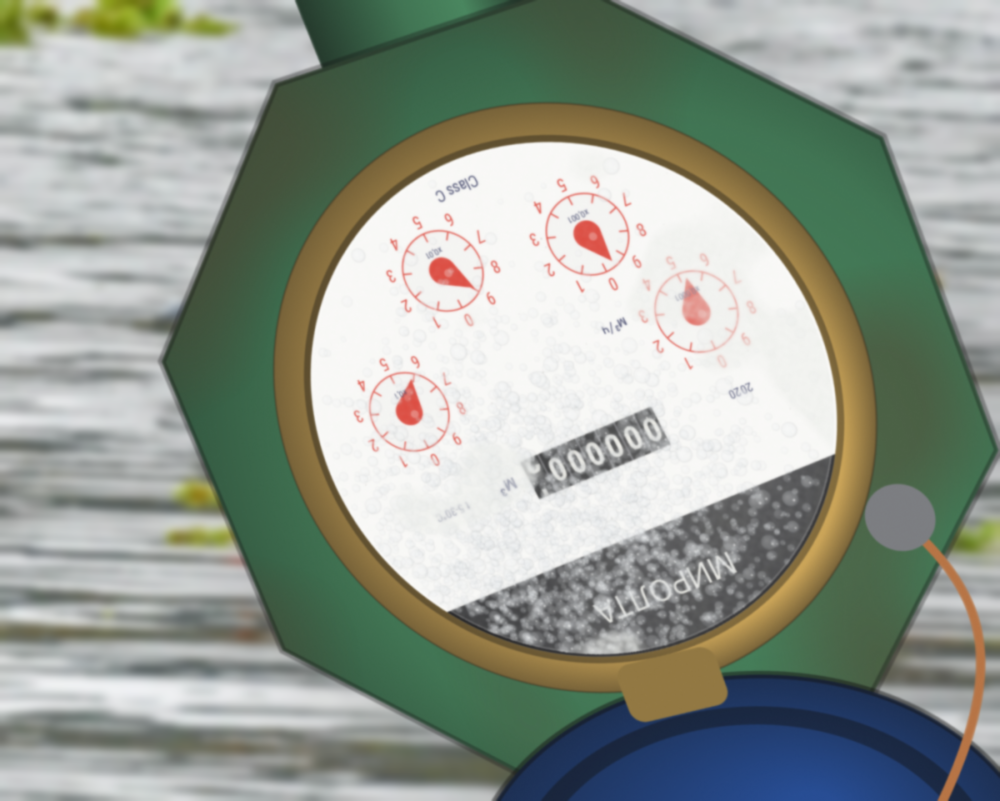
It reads 1.5895
